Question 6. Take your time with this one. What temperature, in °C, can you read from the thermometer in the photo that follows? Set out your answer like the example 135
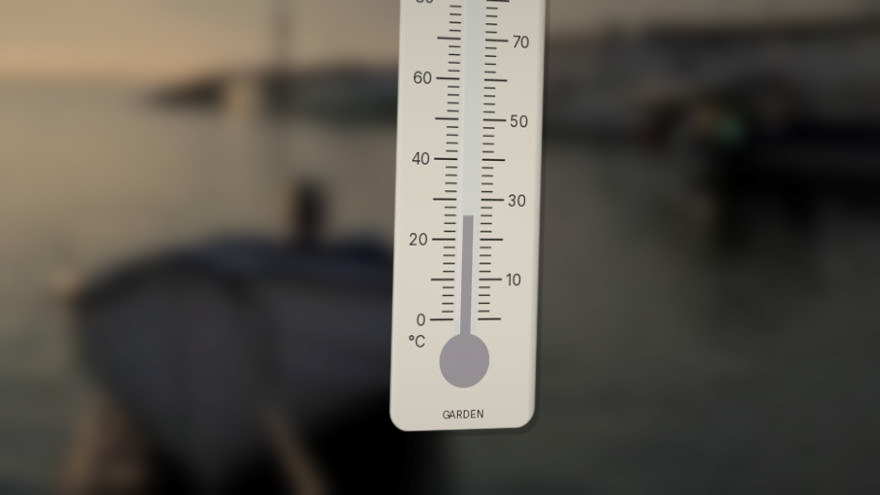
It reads 26
